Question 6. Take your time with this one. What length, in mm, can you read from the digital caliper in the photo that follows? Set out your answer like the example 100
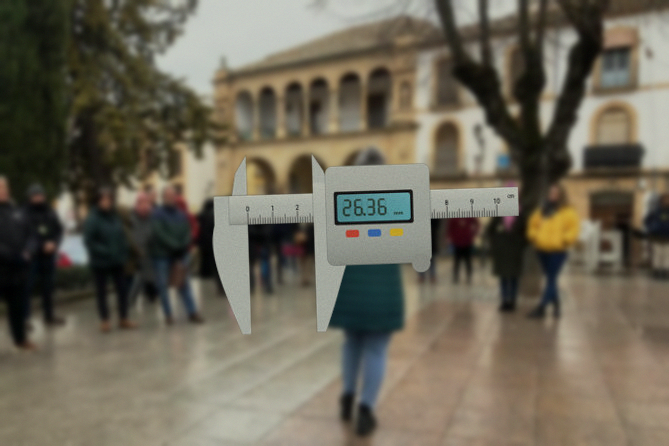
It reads 26.36
